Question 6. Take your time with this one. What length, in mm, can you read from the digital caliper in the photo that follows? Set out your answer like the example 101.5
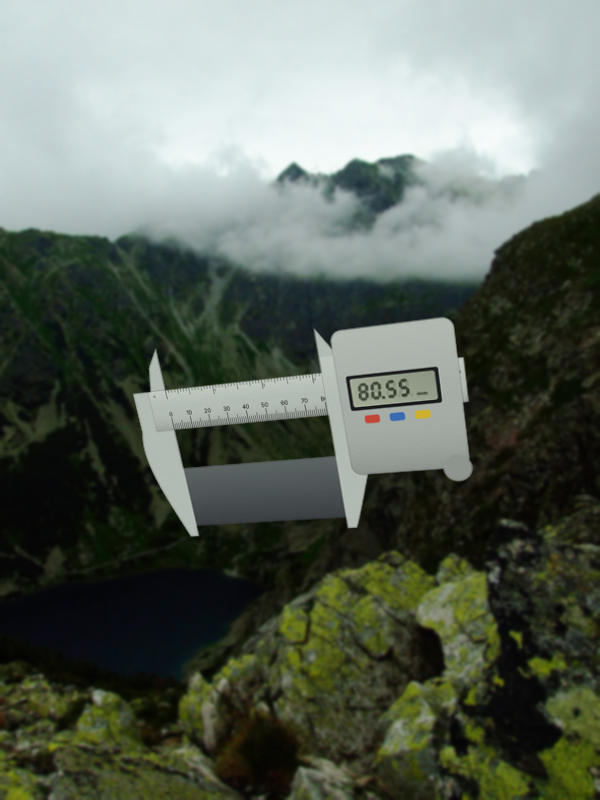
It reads 80.55
